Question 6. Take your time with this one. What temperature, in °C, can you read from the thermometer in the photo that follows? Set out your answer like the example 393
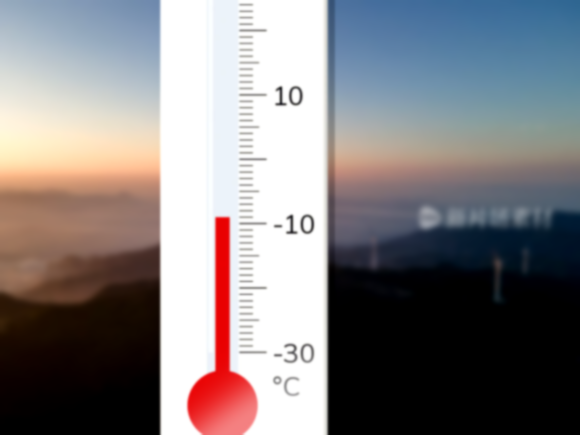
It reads -9
